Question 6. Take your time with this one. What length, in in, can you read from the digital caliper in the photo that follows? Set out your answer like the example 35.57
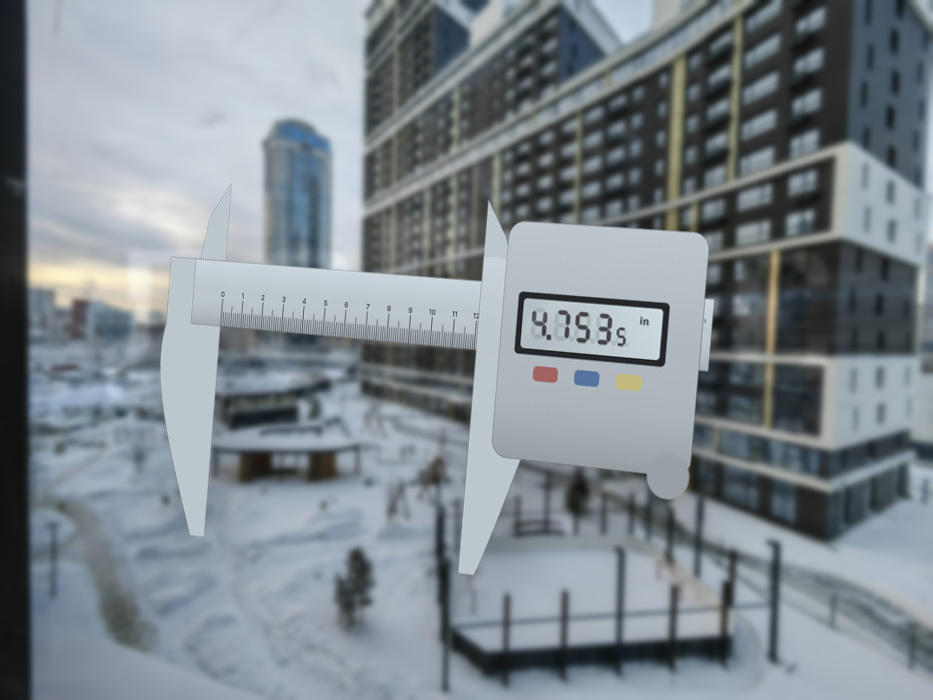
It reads 4.7535
